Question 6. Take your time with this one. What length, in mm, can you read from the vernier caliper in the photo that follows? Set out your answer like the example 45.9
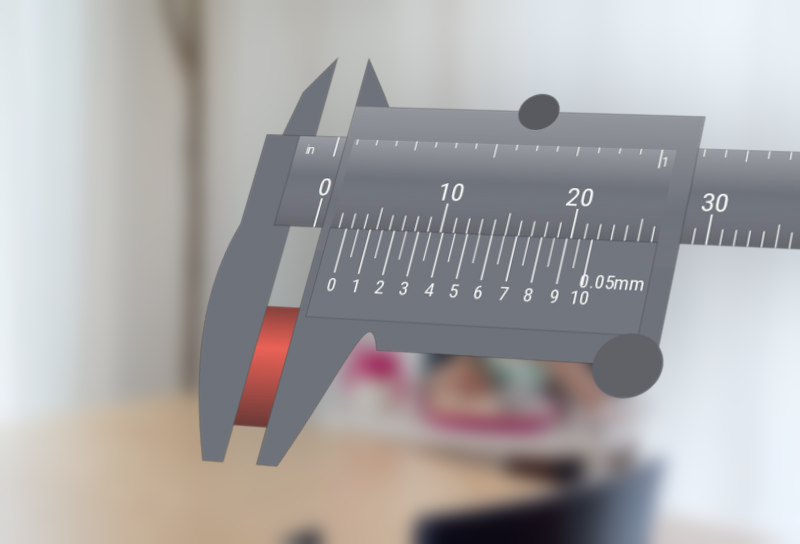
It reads 2.6
